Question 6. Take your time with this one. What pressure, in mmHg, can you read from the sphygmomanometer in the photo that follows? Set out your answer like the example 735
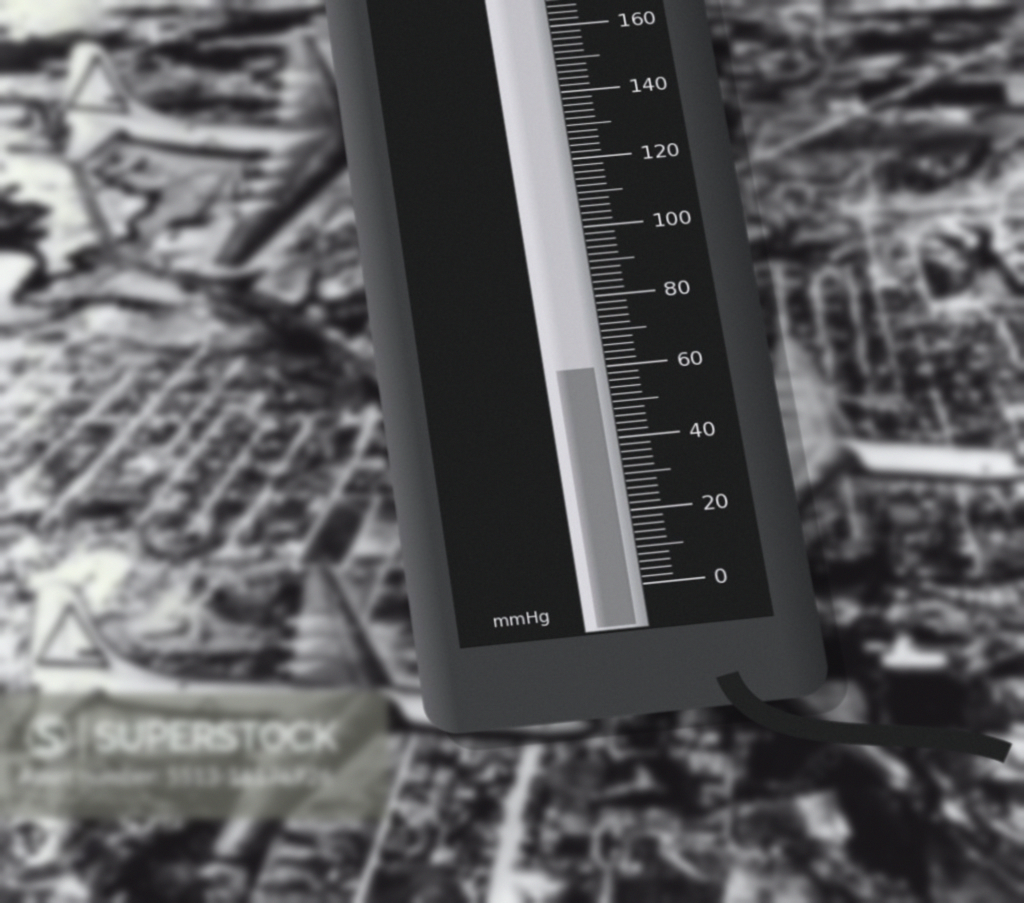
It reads 60
